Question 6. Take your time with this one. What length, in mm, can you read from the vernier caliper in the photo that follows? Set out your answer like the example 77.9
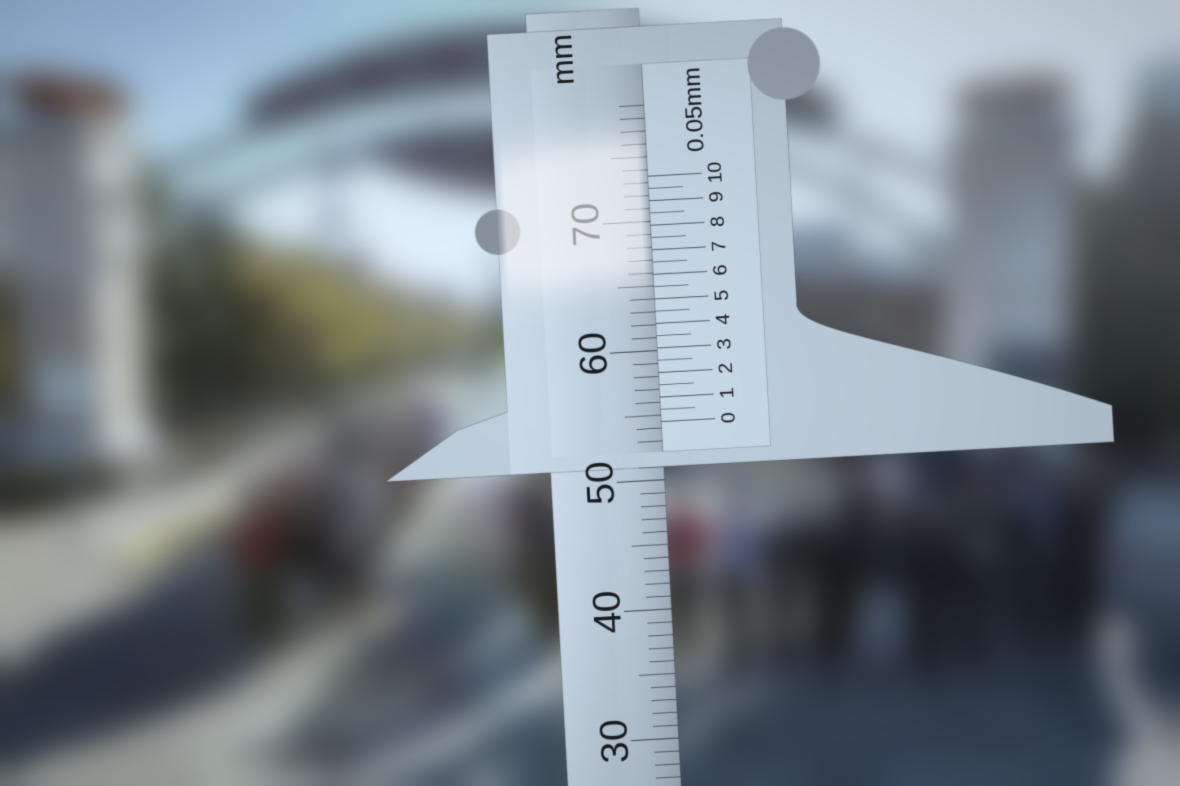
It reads 54.5
